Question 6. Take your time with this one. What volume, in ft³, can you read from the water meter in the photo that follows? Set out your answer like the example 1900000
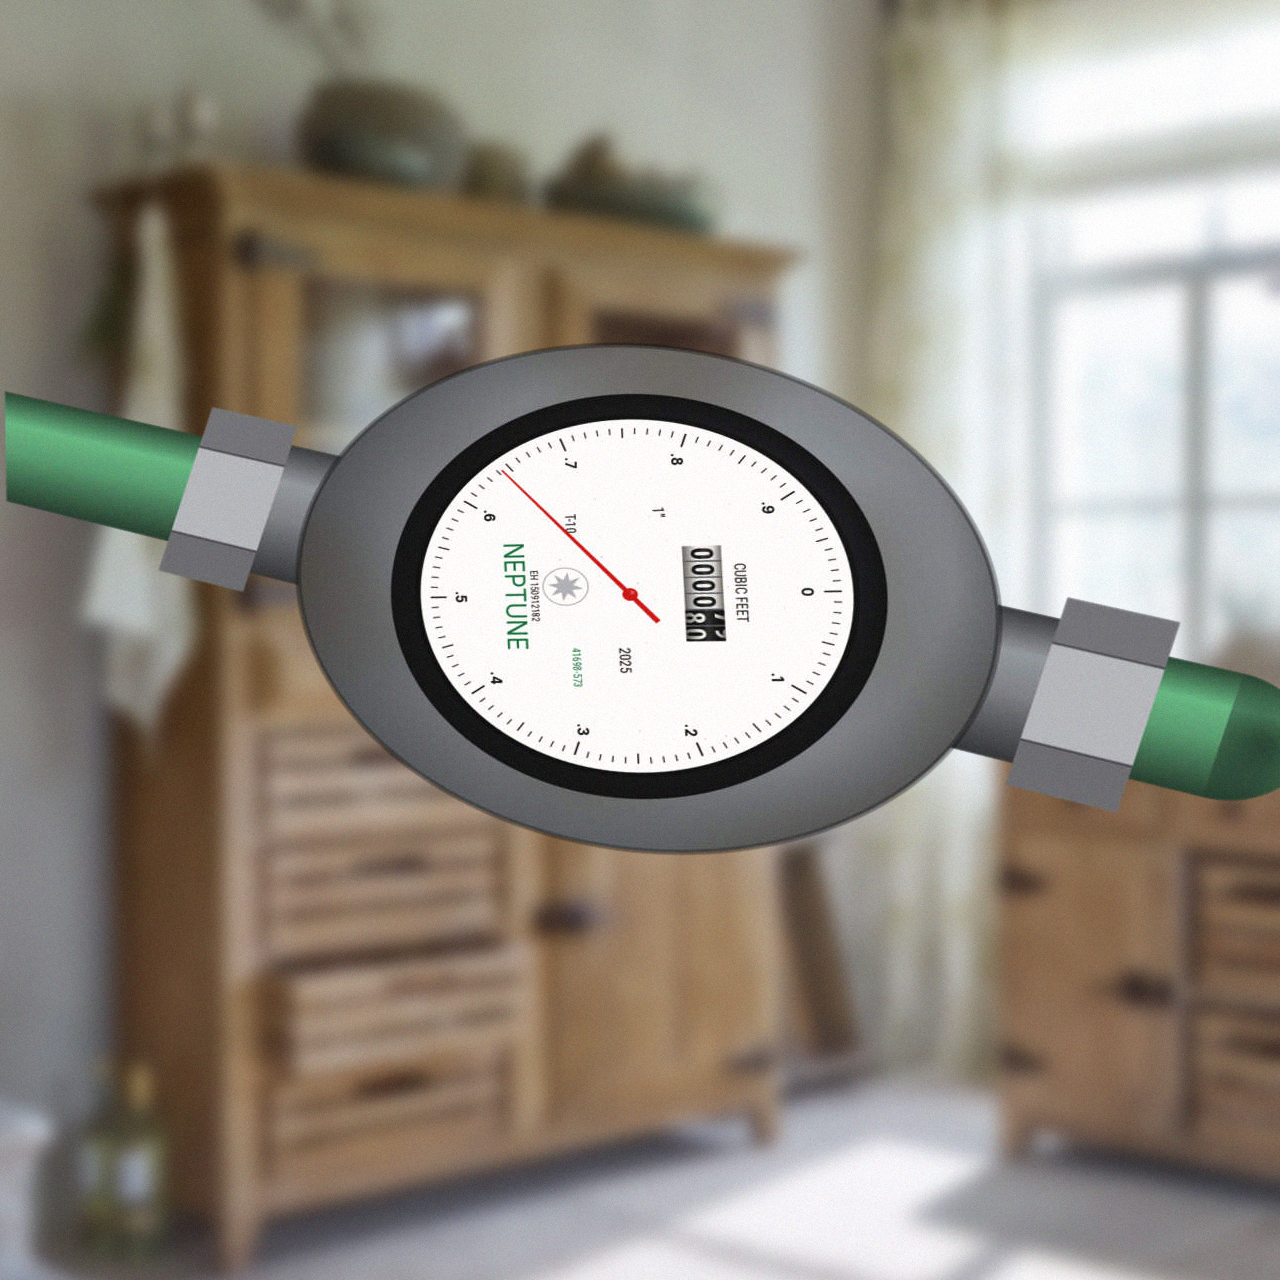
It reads 79.64
